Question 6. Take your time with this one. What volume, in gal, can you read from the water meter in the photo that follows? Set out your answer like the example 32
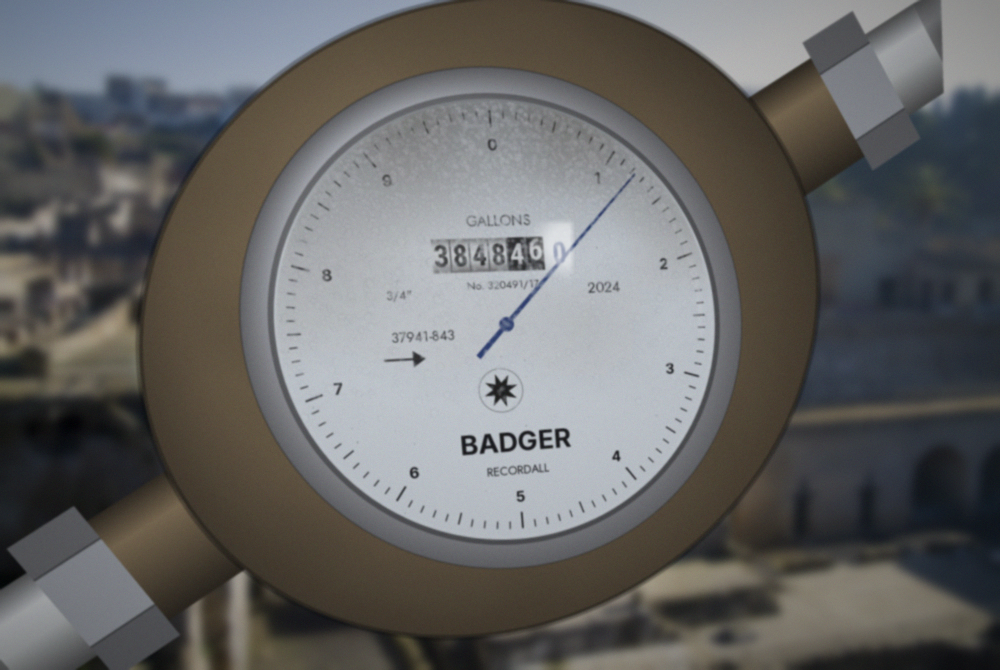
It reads 3848461.2
